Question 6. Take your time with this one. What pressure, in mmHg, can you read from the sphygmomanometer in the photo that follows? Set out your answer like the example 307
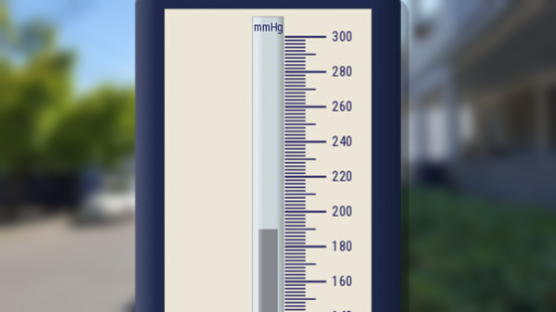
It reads 190
